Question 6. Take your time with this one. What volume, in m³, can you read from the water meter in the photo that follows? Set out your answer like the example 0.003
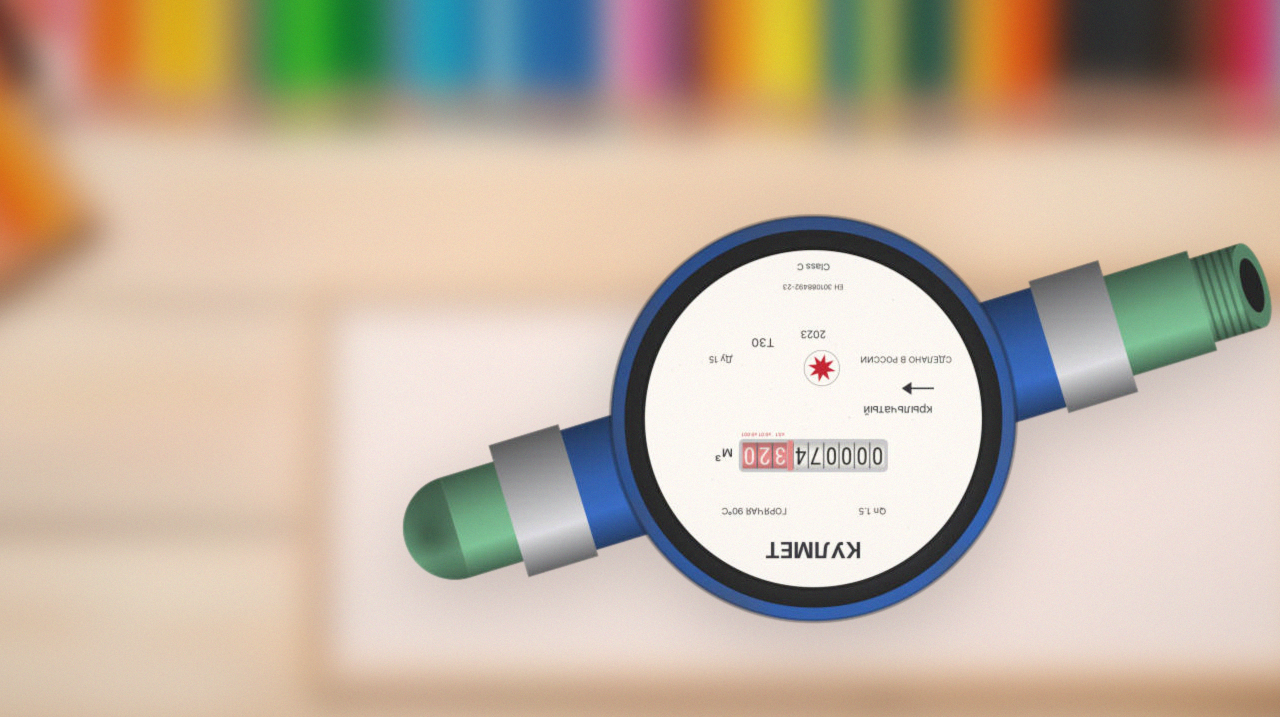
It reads 74.320
